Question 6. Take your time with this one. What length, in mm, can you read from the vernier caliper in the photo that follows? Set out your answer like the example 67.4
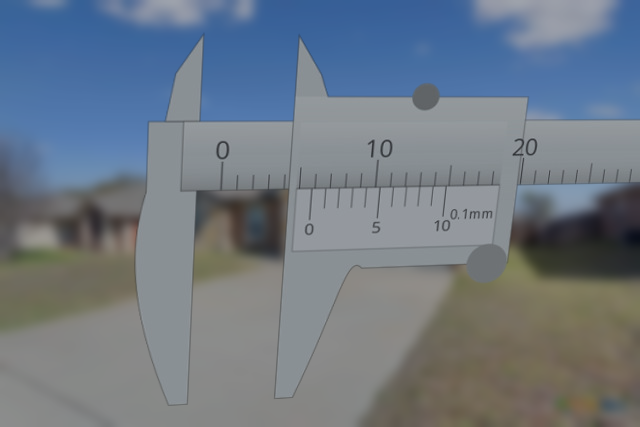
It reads 5.8
